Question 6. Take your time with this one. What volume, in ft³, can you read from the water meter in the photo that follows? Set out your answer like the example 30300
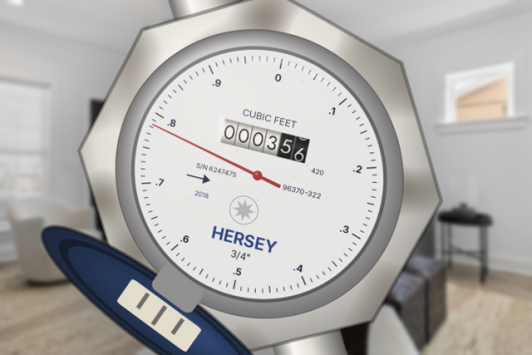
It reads 355.78
